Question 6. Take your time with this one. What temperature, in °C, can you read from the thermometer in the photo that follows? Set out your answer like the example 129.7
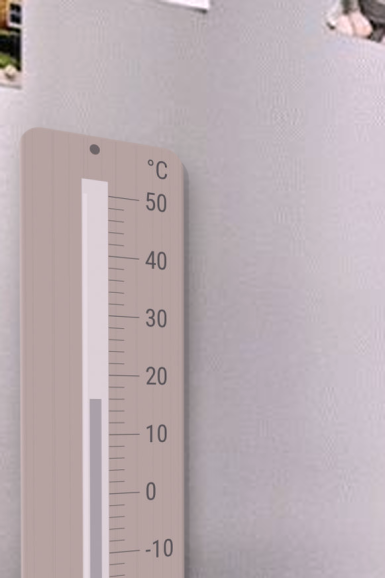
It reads 16
